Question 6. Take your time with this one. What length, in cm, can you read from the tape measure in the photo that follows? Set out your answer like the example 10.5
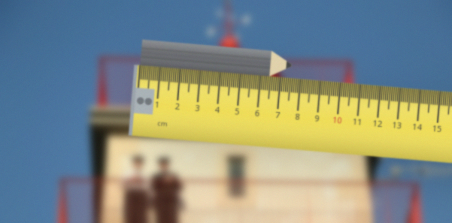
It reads 7.5
